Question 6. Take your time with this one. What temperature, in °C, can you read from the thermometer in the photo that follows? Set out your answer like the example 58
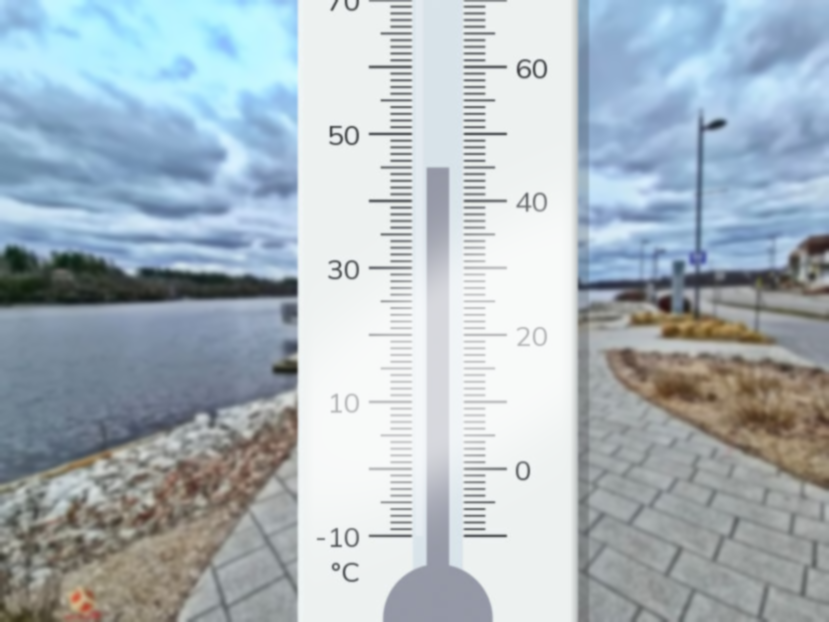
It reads 45
